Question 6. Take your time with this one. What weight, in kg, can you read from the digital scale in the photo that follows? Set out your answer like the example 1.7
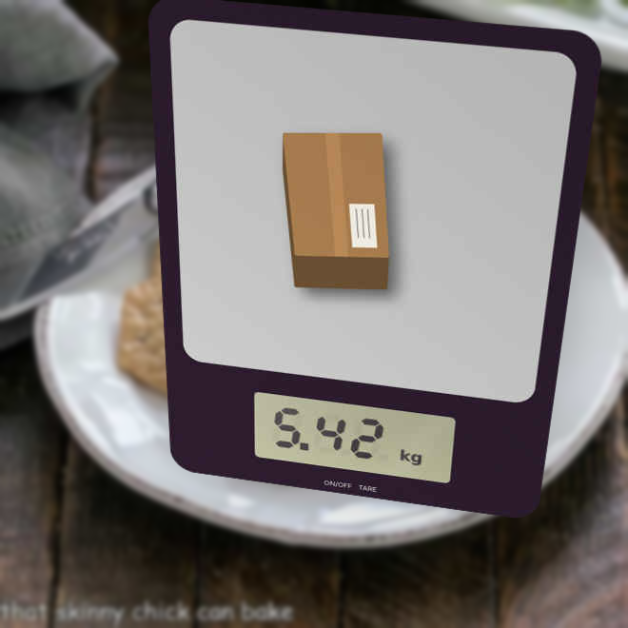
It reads 5.42
